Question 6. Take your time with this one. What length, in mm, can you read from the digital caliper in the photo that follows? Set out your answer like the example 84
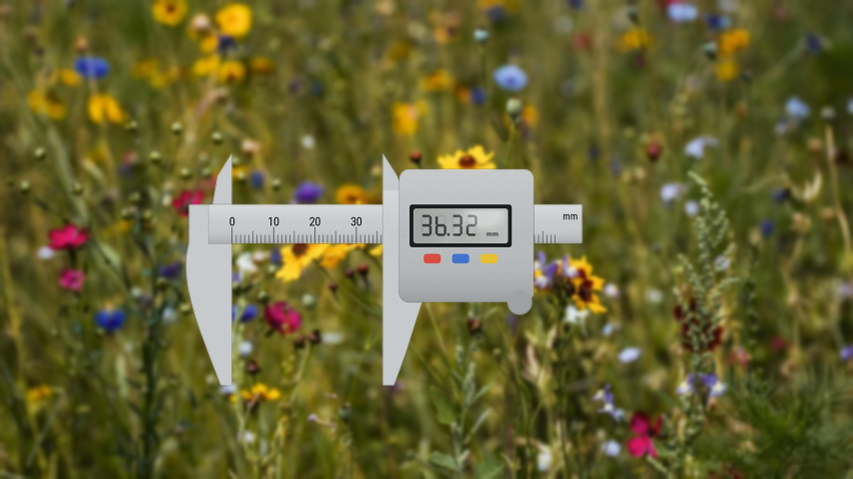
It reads 36.32
